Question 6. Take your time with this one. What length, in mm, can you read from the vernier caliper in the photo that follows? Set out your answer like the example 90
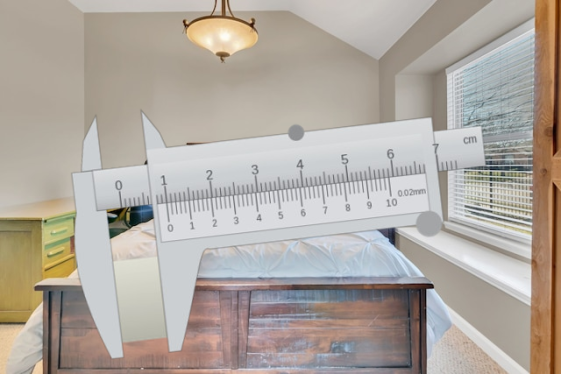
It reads 10.0
